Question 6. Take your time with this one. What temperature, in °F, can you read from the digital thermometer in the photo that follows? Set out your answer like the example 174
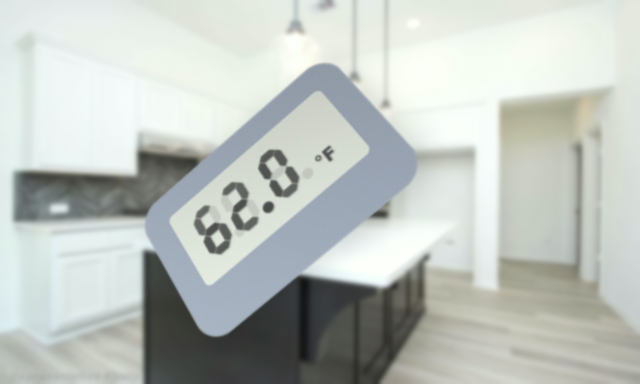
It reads 62.0
